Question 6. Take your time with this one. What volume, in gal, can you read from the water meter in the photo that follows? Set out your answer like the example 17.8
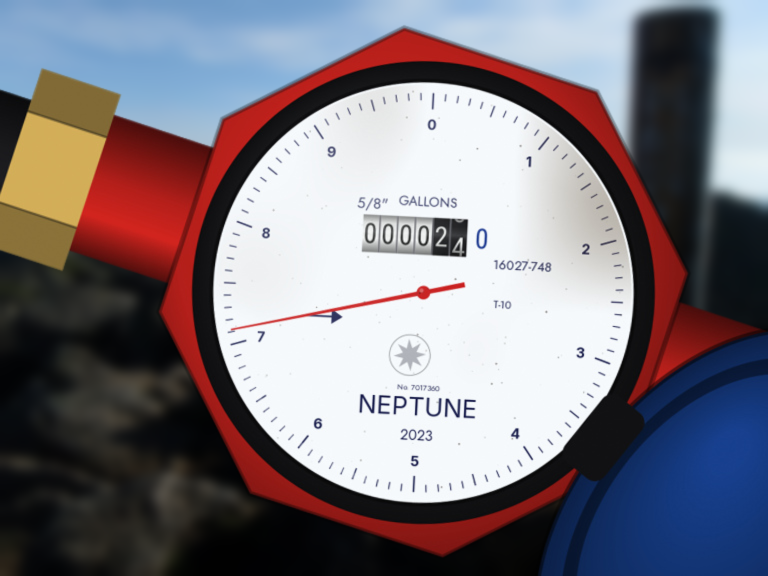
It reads 237.1
